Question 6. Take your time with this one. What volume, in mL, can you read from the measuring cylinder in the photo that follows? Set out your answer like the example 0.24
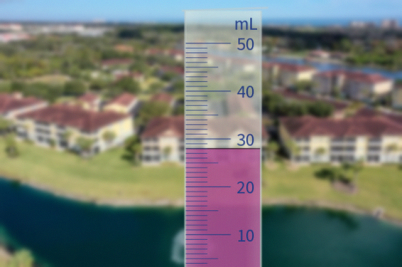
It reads 28
